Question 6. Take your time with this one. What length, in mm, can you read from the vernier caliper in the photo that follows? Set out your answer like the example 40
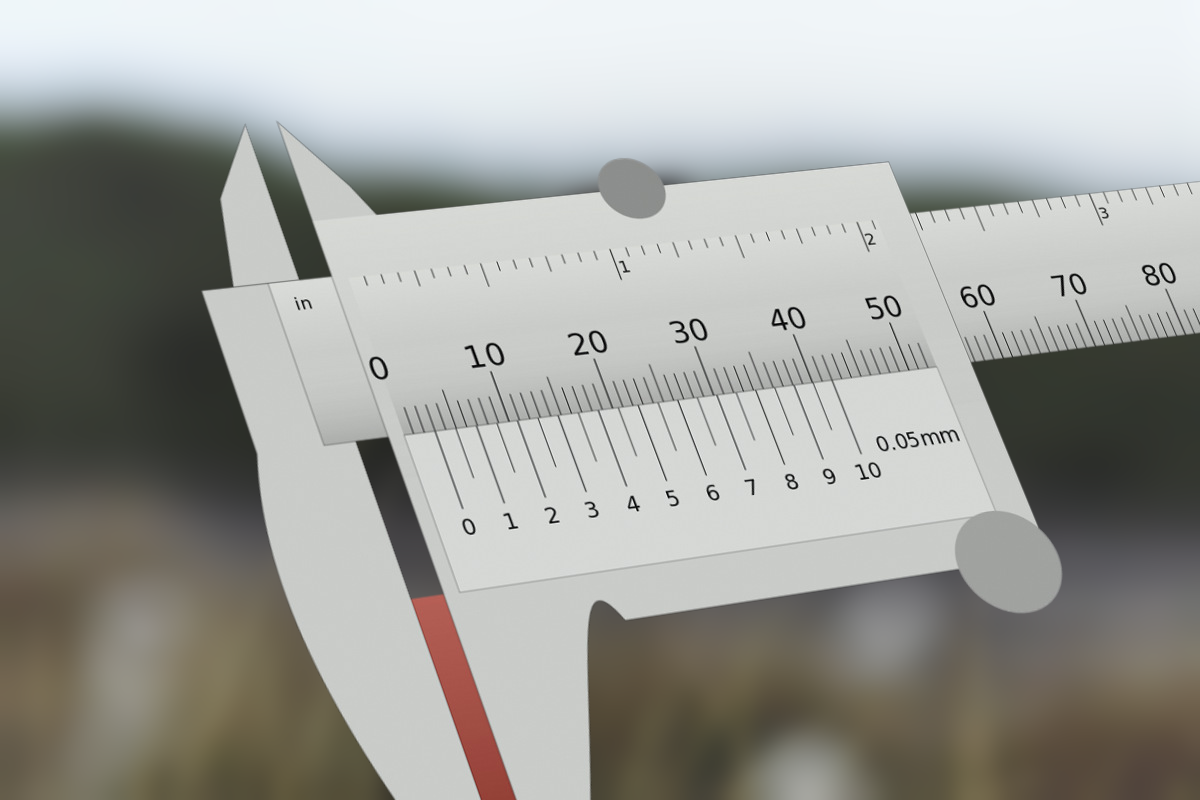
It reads 3.0
